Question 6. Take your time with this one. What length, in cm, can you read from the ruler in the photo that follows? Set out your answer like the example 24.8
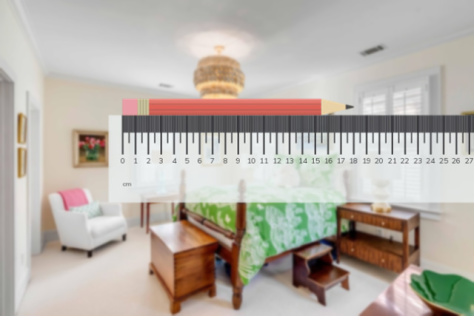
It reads 18
